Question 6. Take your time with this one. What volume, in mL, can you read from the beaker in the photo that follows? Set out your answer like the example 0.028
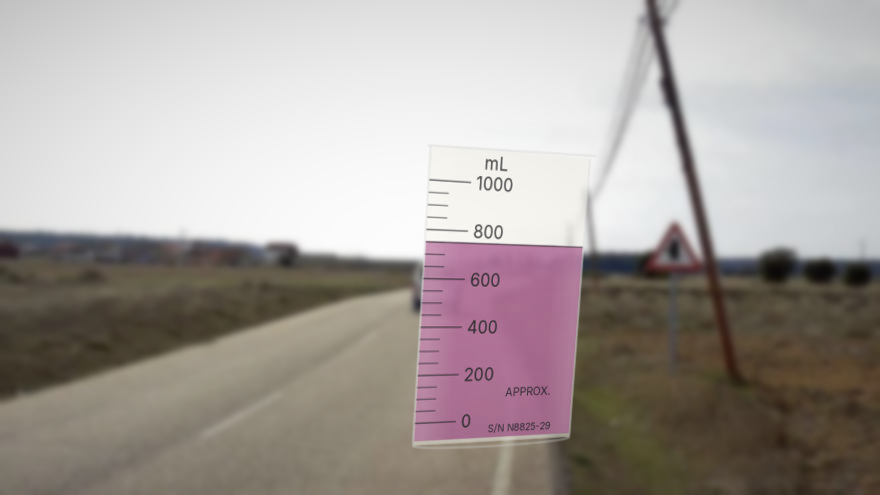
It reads 750
